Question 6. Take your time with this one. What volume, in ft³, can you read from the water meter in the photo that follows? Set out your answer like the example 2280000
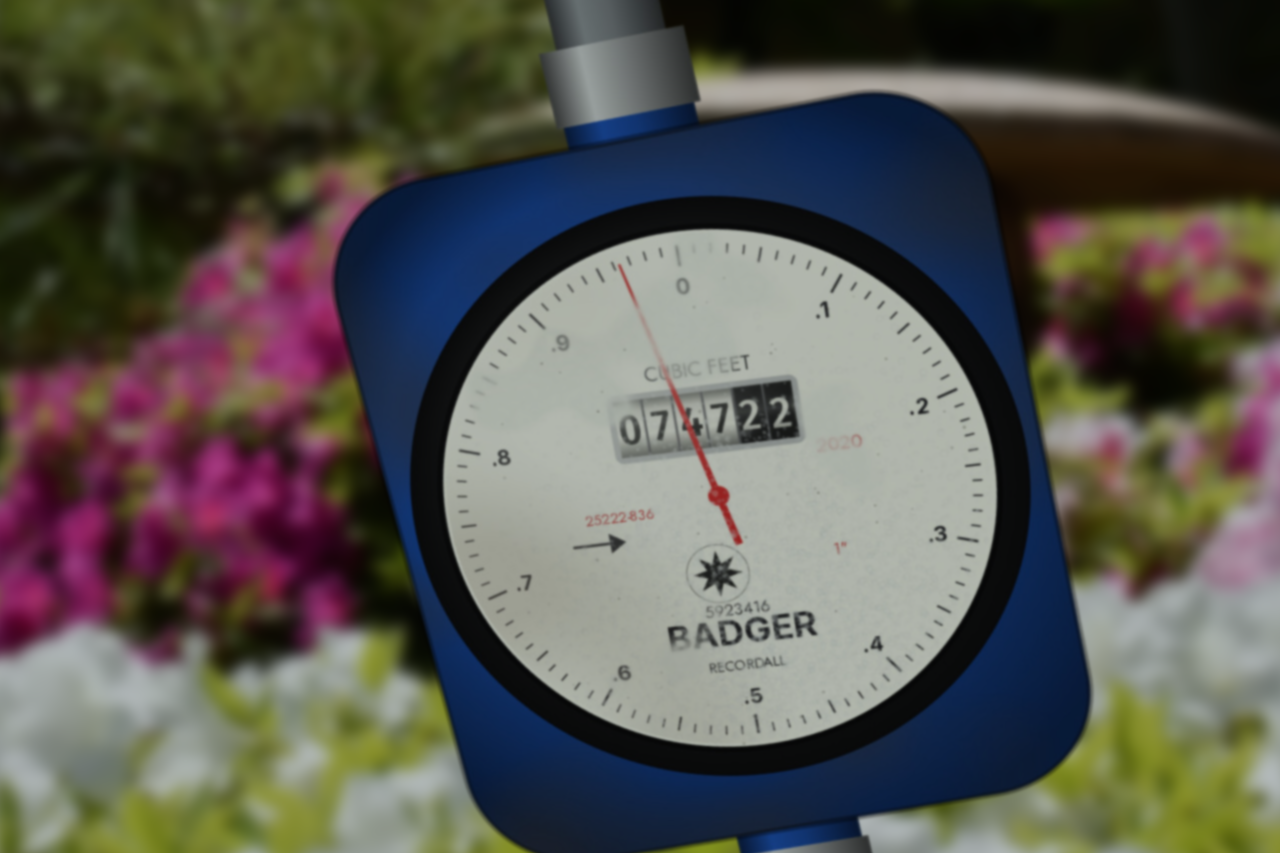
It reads 74721.96
